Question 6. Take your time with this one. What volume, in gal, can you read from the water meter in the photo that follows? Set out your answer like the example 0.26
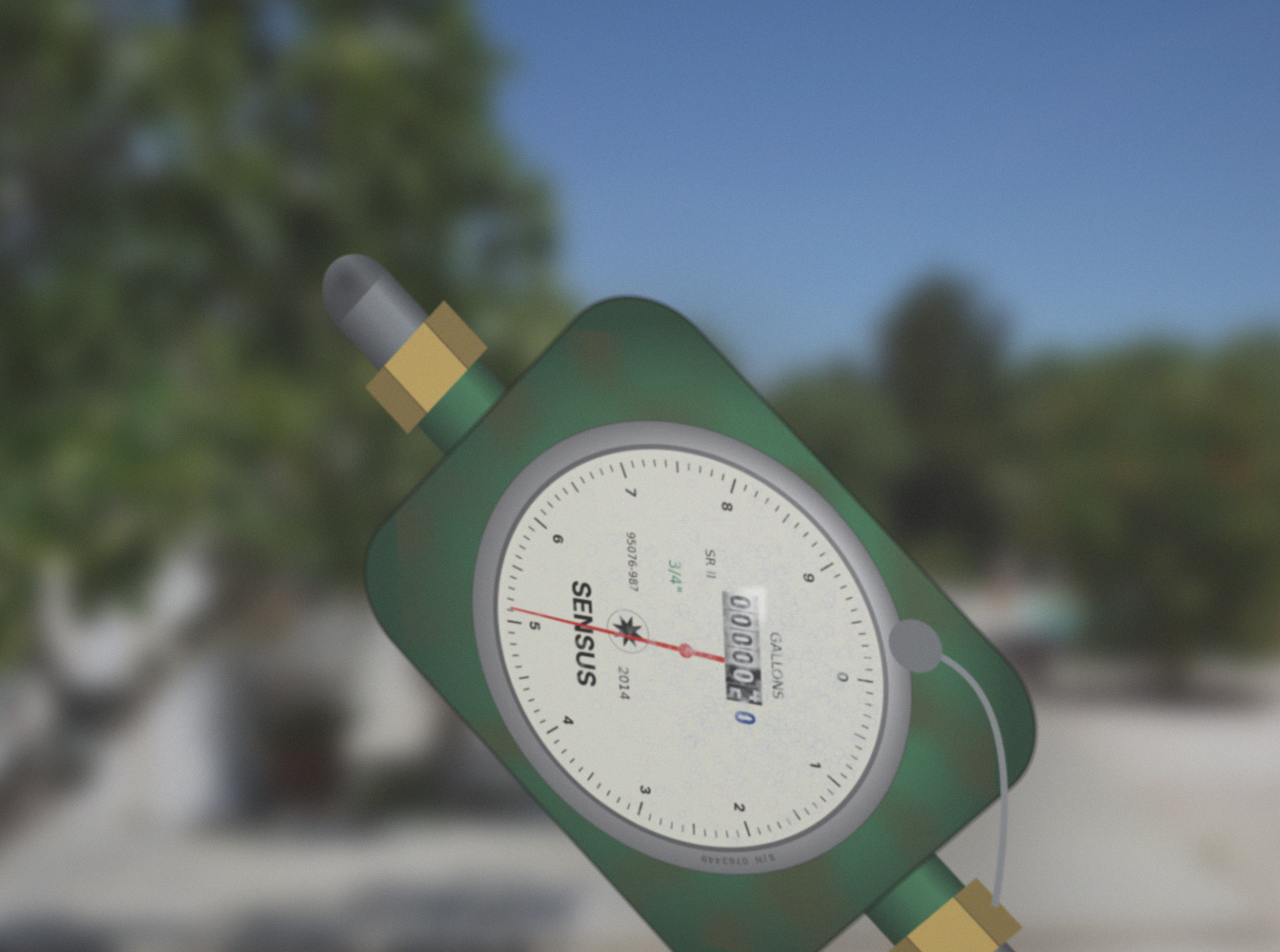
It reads 45.1
